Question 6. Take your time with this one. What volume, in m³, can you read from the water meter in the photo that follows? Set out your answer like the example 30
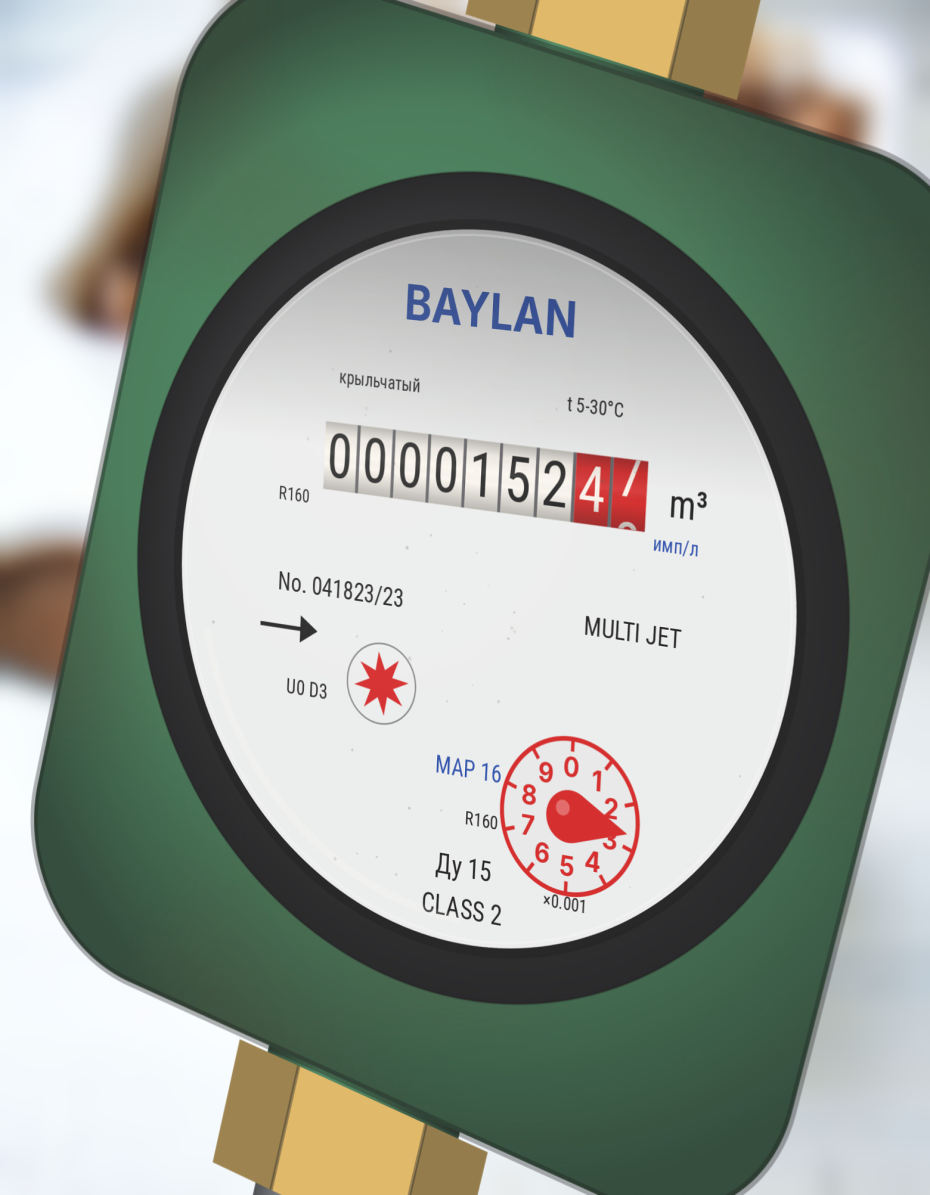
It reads 152.472
